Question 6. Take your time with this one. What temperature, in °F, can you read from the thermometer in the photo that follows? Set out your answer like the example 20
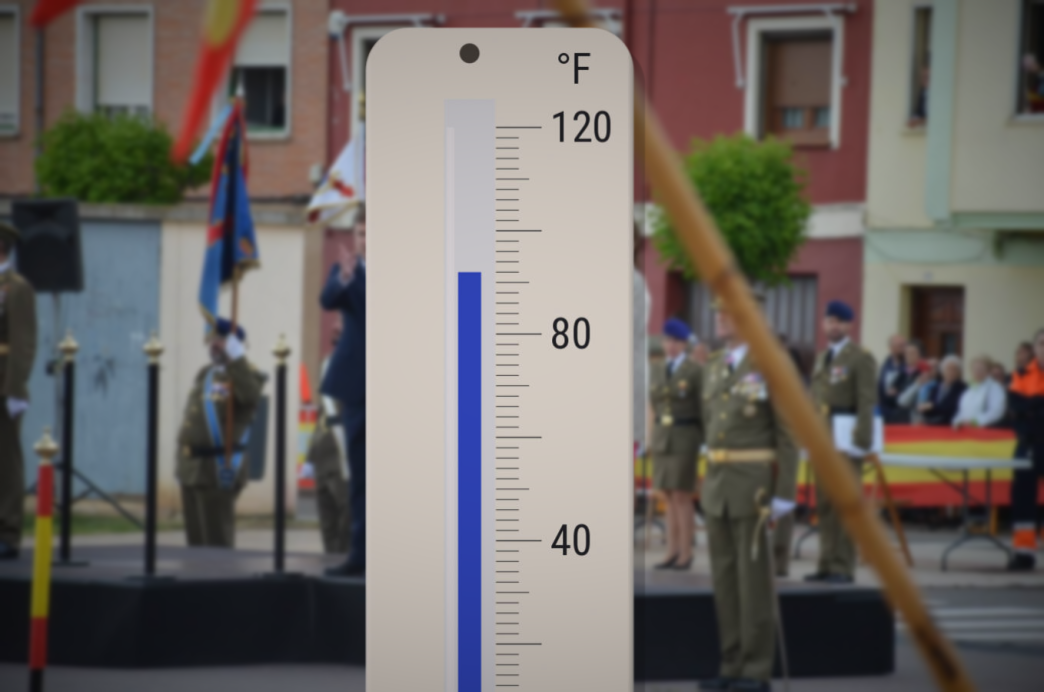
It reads 92
